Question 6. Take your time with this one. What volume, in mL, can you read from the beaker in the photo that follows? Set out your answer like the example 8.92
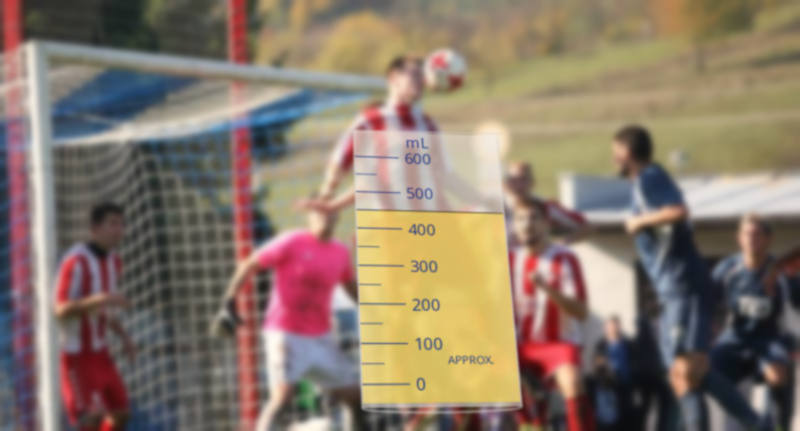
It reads 450
